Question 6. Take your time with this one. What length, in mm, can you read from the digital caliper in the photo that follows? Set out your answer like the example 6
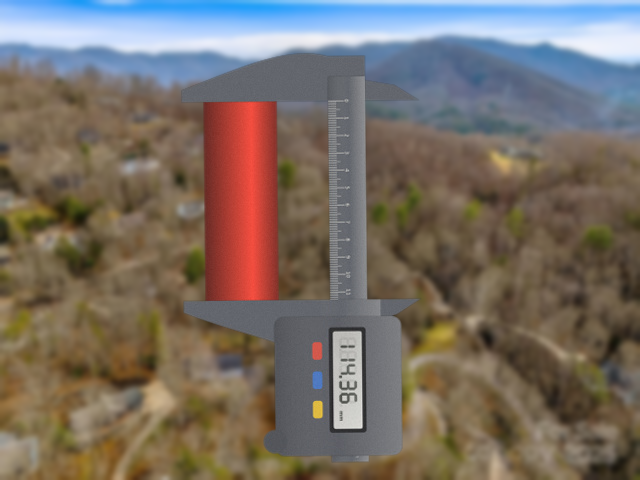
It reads 114.36
